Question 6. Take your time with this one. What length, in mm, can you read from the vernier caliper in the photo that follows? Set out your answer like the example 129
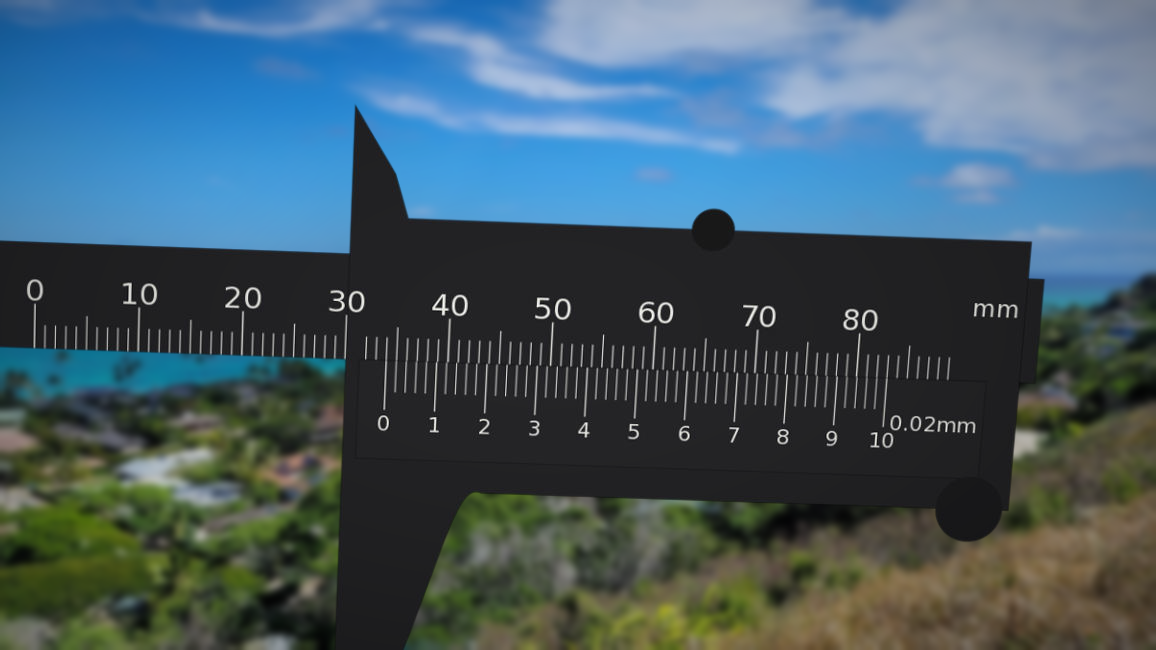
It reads 34.0
